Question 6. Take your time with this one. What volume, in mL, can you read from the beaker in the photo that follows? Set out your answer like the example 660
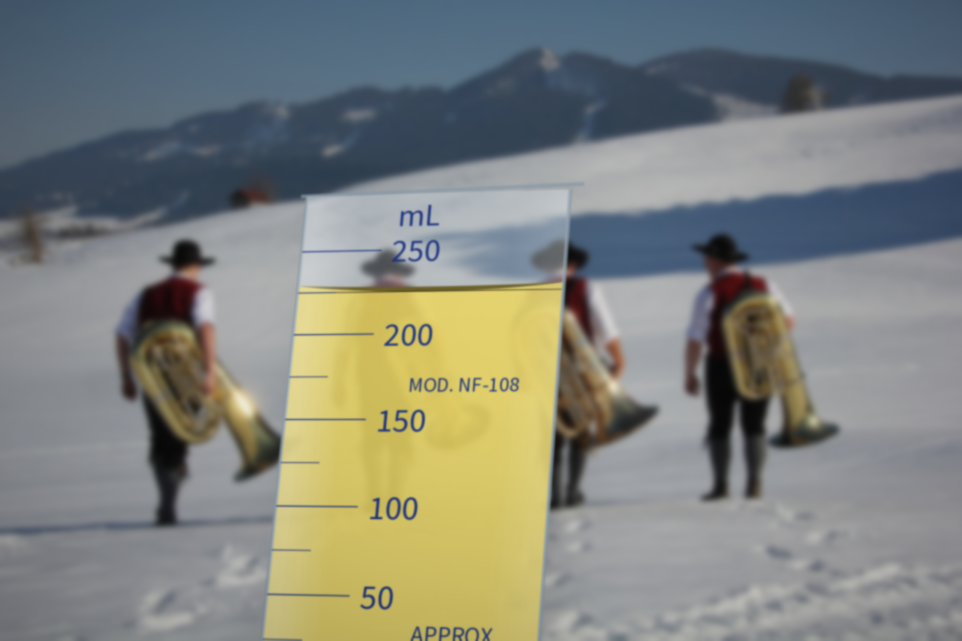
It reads 225
